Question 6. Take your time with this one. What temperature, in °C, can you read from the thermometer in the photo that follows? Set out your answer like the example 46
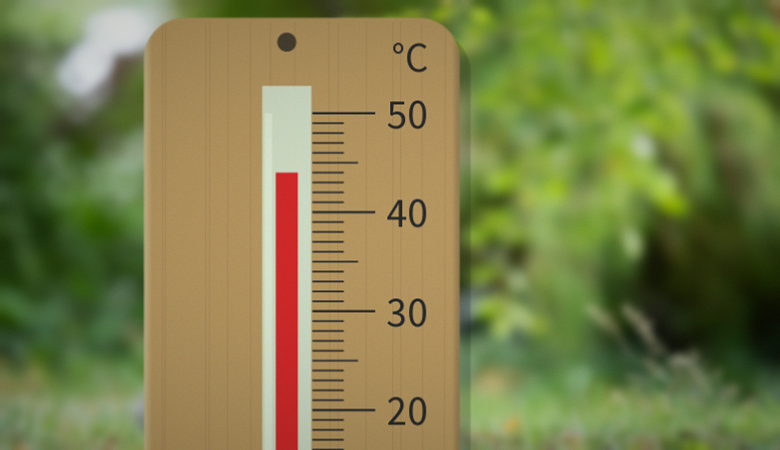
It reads 44
